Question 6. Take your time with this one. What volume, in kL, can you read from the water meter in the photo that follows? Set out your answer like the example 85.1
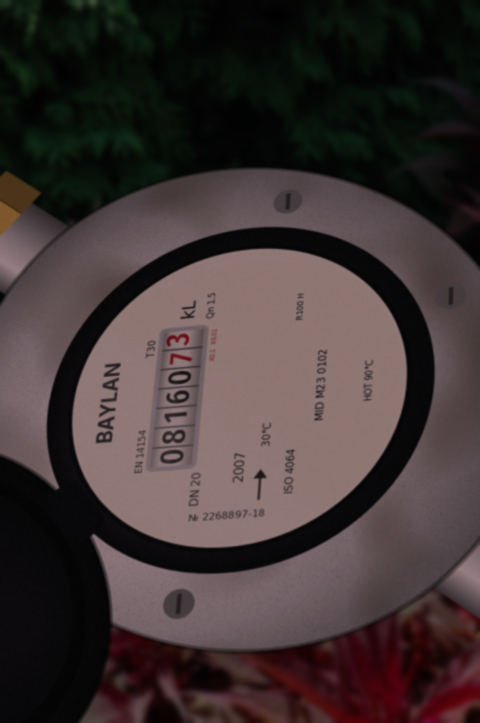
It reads 8160.73
